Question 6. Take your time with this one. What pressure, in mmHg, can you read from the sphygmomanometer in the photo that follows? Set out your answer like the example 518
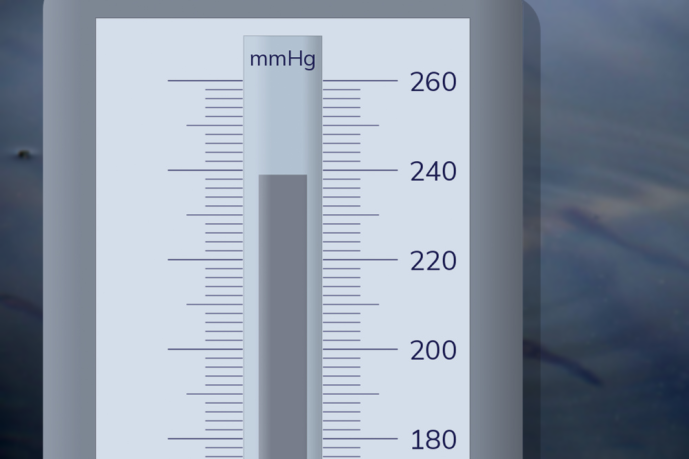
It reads 239
